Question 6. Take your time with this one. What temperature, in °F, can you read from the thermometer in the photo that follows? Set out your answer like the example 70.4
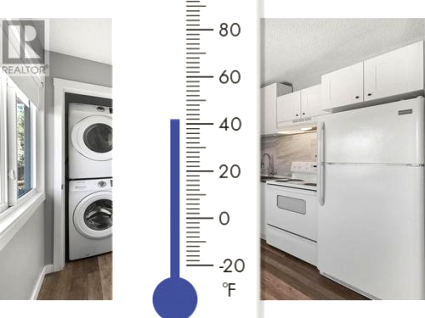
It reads 42
